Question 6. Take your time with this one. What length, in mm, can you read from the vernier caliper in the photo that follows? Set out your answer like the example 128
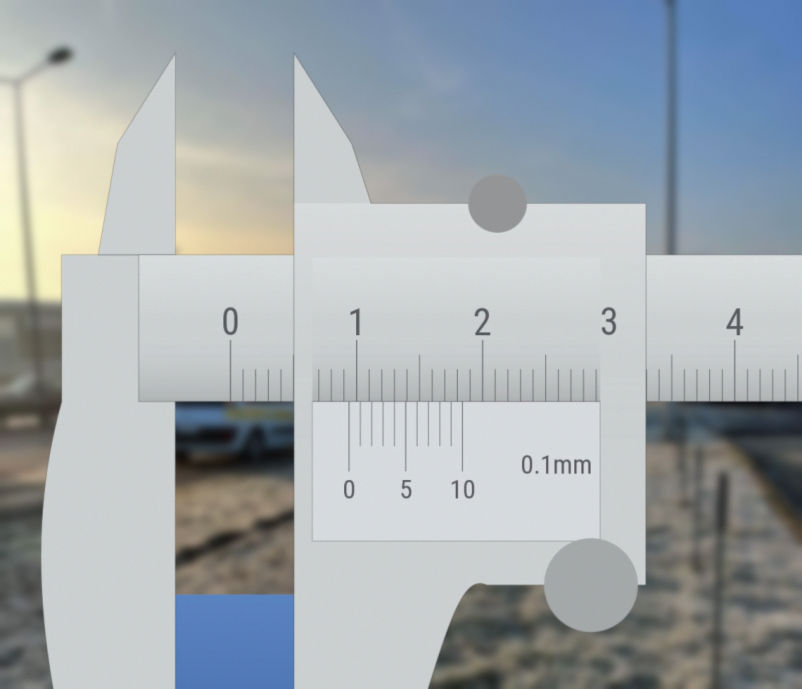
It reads 9.4
